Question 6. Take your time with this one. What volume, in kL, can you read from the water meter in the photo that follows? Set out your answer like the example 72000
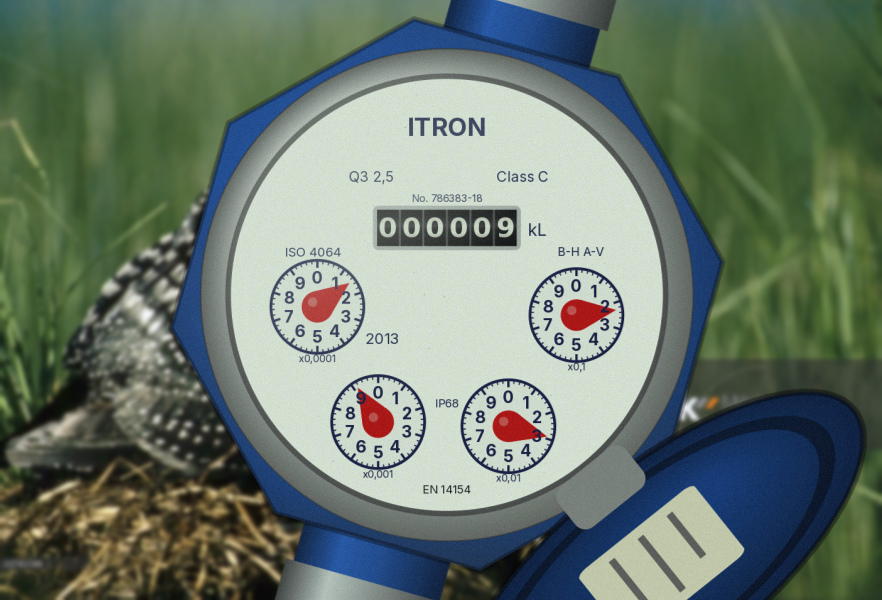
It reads 9.2291
